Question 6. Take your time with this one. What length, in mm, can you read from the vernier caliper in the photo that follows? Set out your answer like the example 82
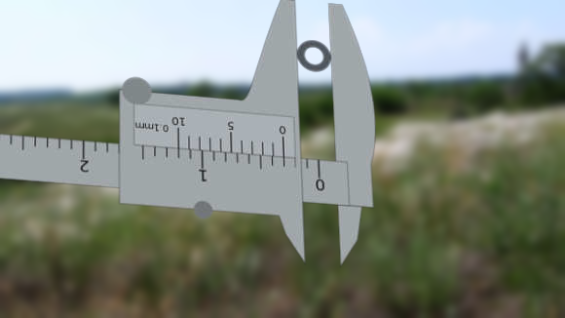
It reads 3.0
